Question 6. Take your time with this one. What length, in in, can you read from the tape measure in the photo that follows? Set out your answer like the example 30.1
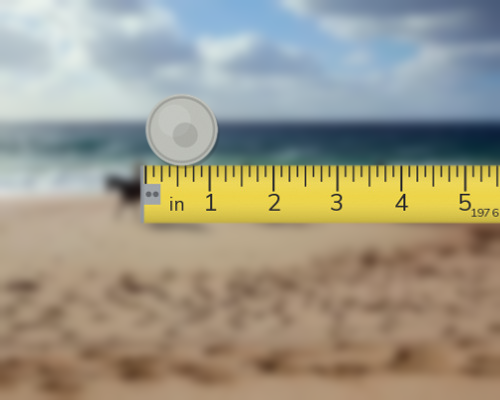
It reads 1.125
